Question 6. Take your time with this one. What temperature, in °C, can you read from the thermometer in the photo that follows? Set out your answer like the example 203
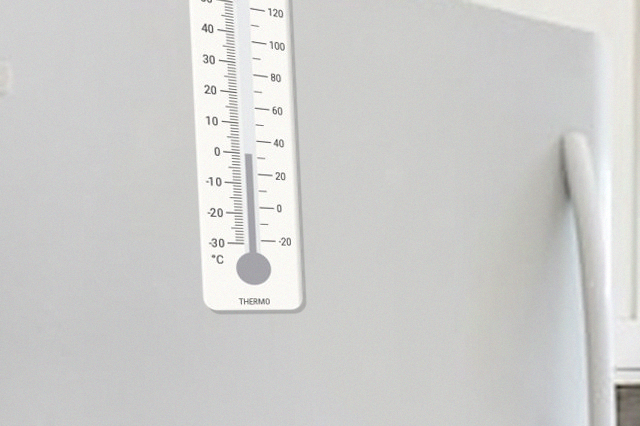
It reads 0
